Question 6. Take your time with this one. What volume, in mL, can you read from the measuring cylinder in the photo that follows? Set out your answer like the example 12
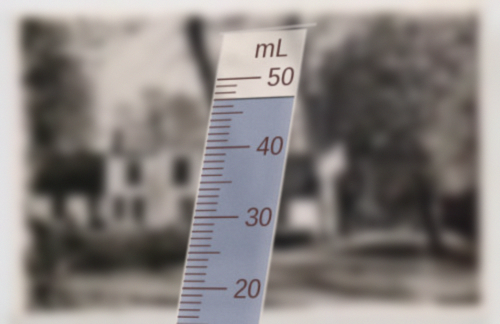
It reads 47
